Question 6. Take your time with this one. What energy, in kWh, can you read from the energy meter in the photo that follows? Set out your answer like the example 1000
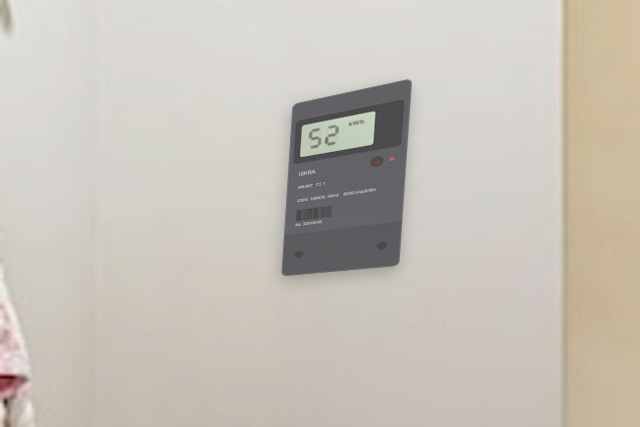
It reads 52
